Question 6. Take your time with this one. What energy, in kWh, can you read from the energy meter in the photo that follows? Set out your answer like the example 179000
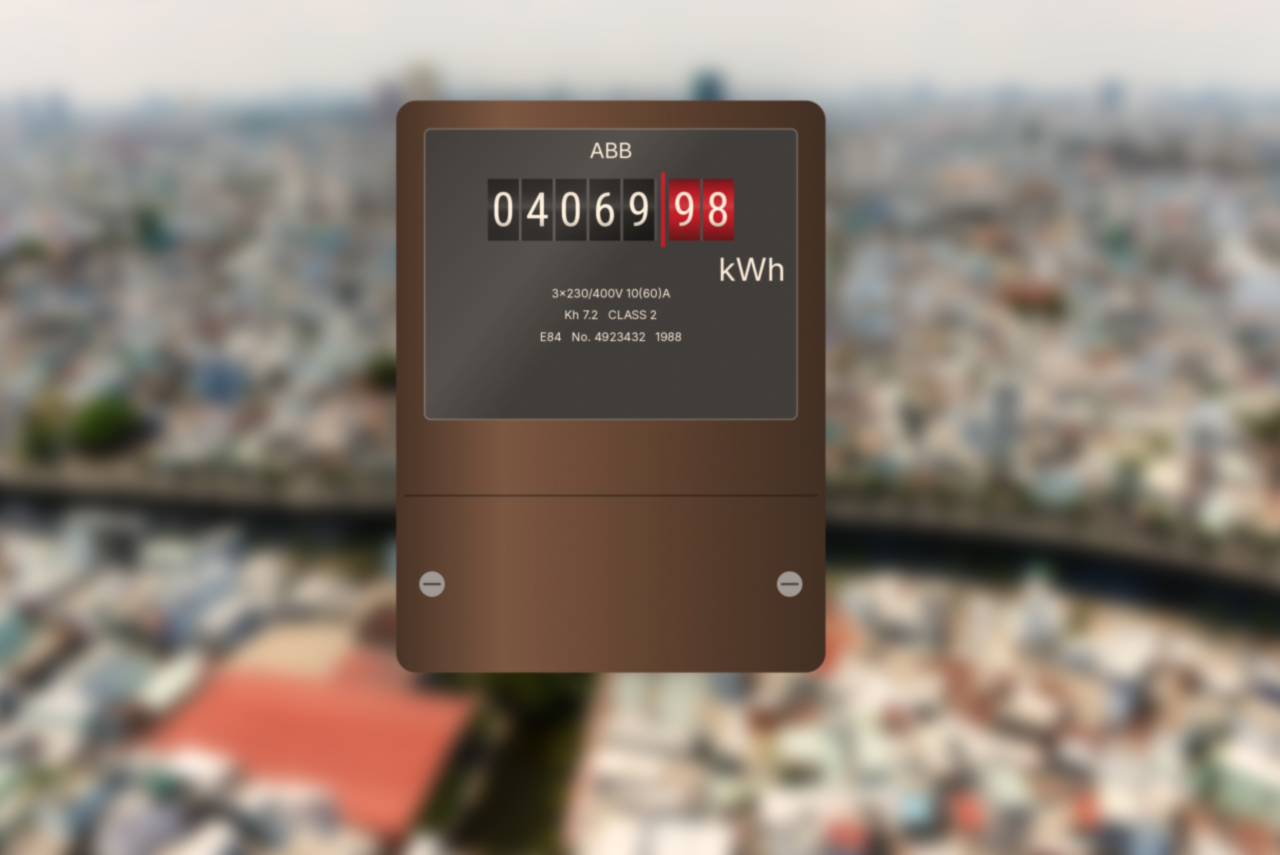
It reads 4069.98
